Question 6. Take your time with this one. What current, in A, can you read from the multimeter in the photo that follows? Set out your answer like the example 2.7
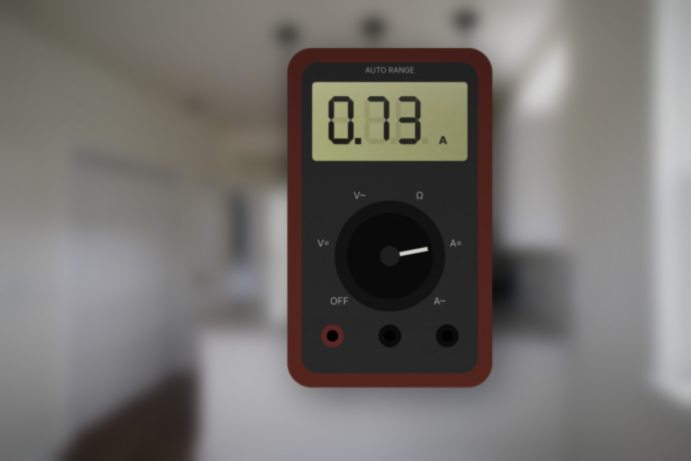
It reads 0.73
